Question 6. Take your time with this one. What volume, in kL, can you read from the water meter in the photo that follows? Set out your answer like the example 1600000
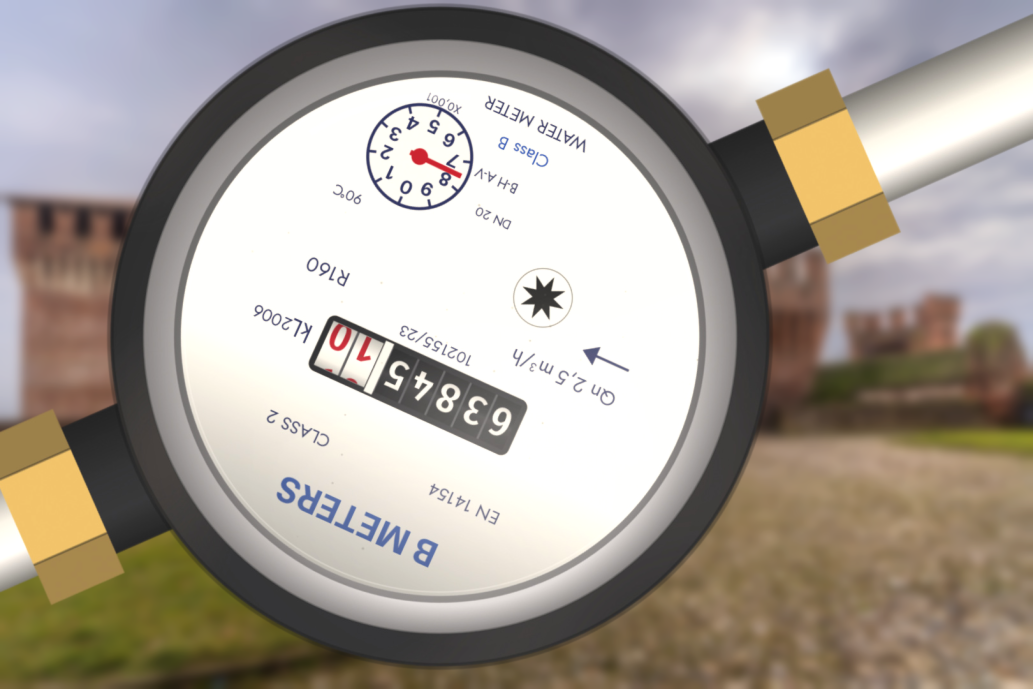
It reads 63845.097
